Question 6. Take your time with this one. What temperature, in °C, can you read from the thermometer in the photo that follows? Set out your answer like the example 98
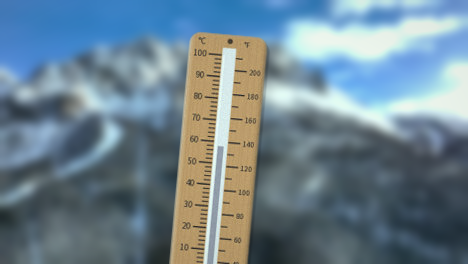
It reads 58
